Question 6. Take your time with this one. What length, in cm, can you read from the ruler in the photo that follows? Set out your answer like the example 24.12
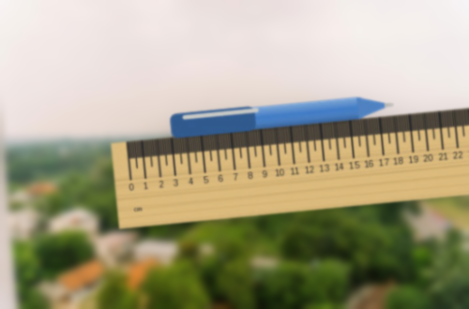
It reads 15
